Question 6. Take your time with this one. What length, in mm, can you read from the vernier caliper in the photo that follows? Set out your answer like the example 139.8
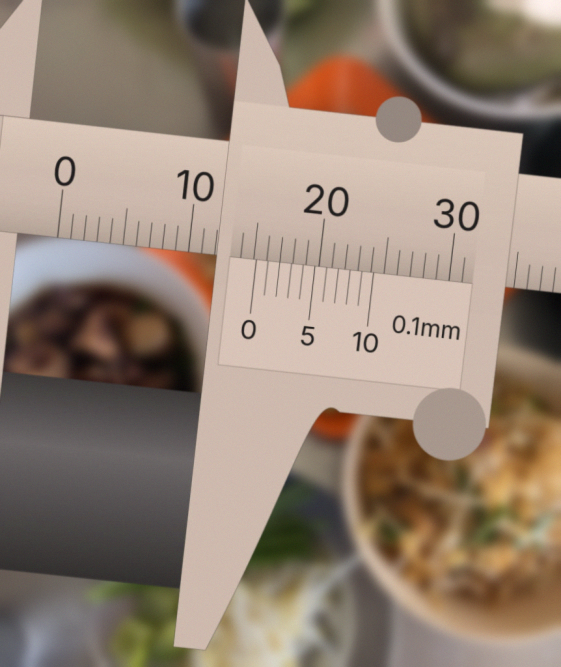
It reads 15.2
